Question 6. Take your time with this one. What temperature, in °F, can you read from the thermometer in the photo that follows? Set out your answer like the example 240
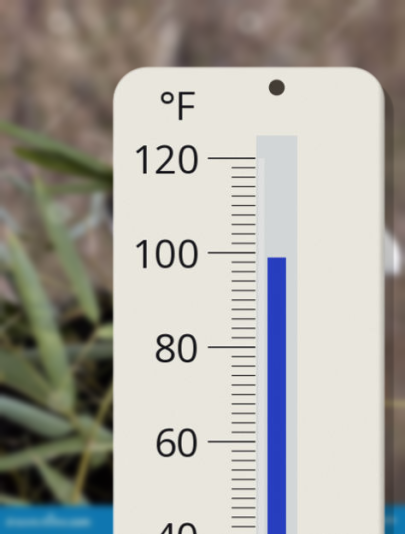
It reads 99
